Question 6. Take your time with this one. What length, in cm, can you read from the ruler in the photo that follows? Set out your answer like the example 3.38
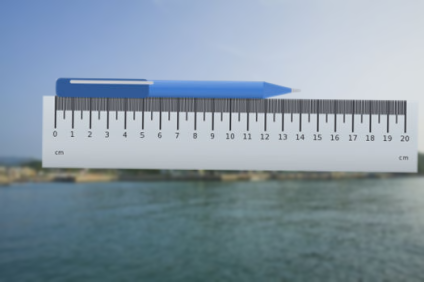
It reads 14
